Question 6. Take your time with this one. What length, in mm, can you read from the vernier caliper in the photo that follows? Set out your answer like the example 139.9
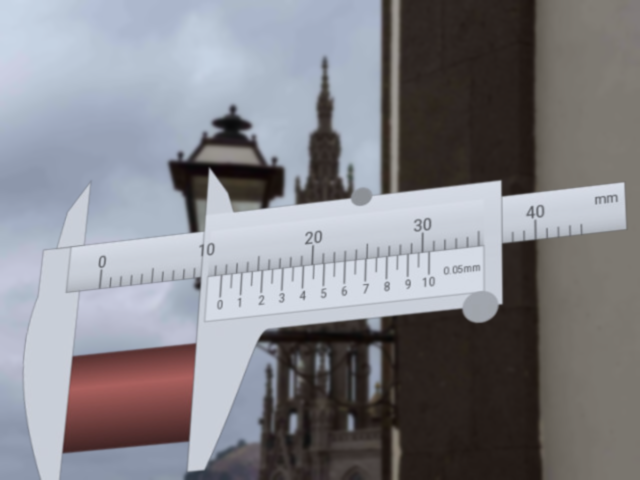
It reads 11.6
